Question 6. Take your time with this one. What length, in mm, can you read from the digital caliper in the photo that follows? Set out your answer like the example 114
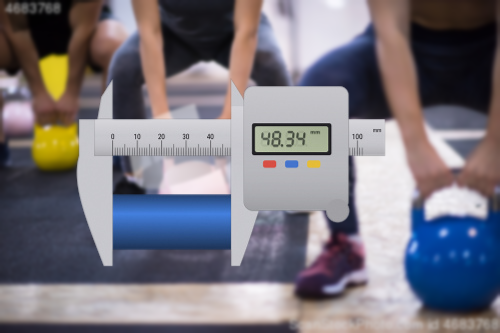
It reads 48.34
